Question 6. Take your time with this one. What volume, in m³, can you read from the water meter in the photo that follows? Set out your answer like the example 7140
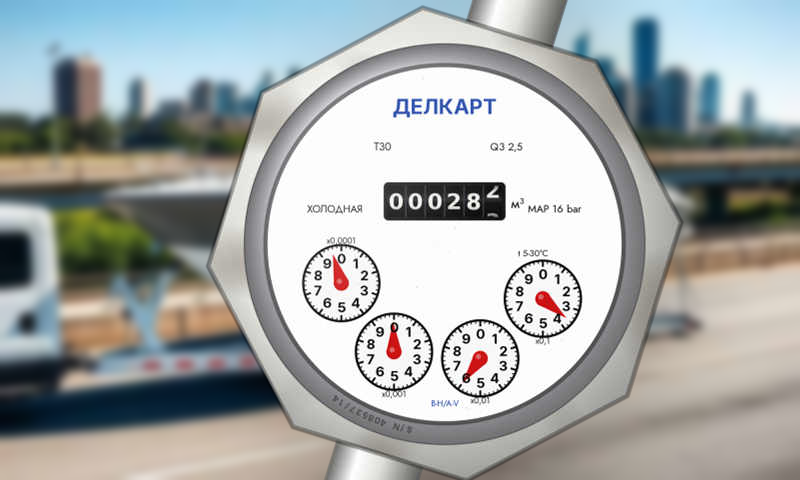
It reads 282.3599
